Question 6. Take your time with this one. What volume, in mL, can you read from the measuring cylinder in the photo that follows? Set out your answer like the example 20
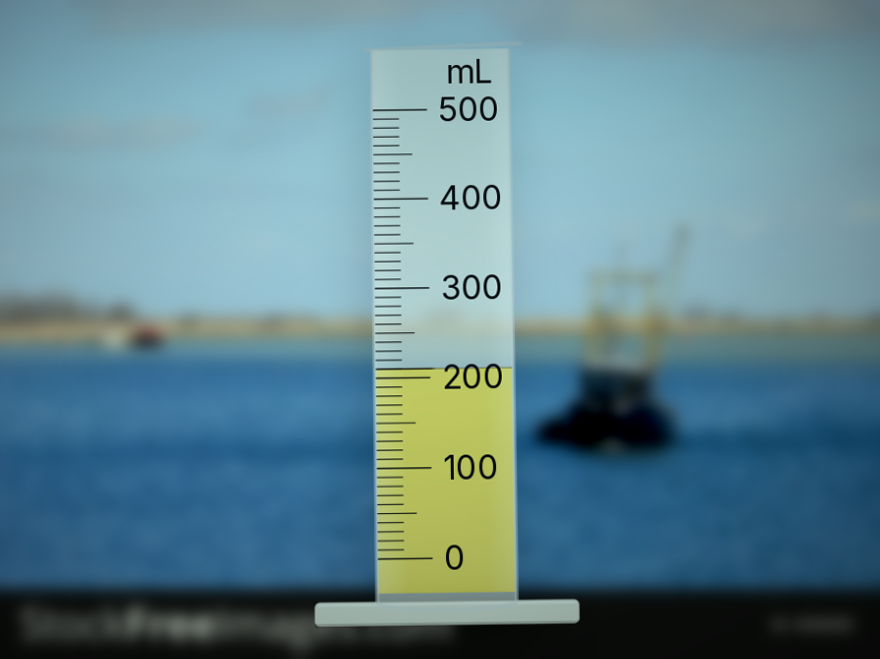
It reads 210
